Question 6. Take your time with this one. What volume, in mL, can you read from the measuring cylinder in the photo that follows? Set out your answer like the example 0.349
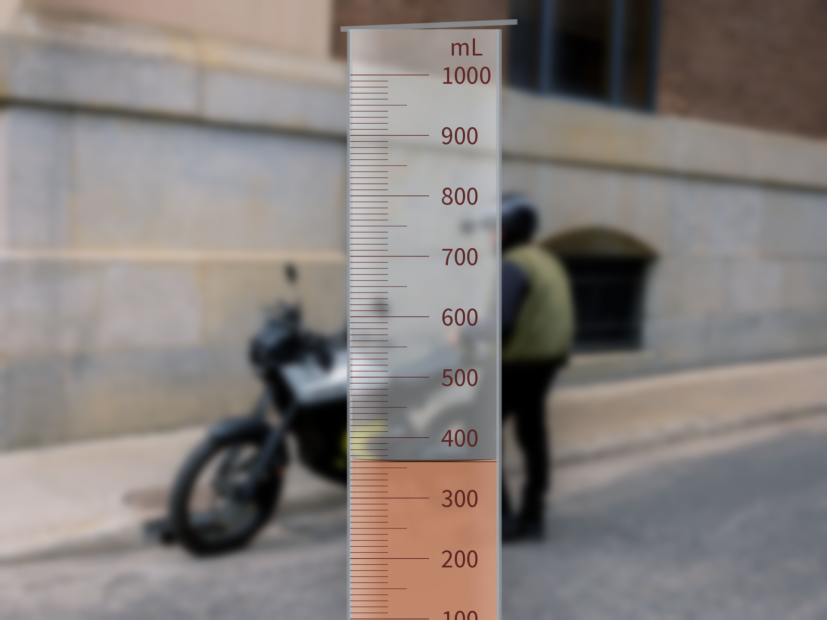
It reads 360
